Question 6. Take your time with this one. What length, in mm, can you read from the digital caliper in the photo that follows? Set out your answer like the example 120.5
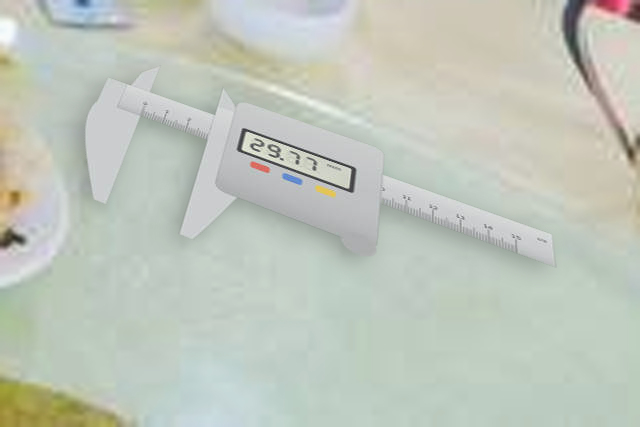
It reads 29.77
